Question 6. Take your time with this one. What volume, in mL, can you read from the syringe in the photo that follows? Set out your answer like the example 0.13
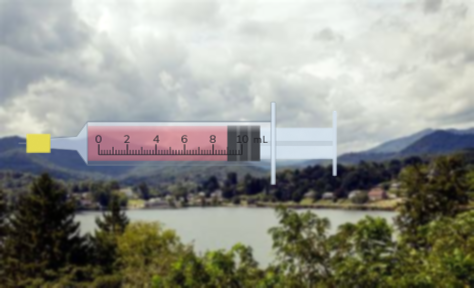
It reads 9
